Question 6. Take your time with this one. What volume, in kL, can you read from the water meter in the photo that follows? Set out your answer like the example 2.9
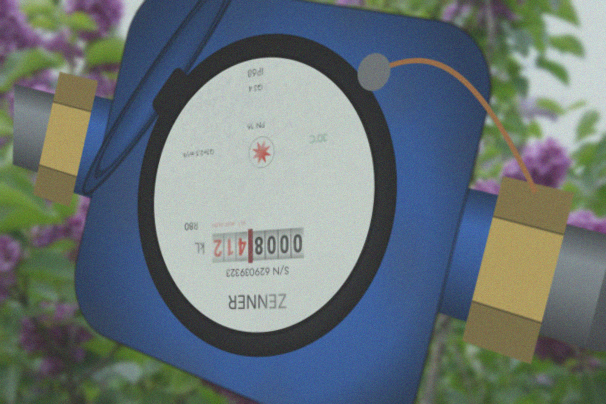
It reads 8.412
